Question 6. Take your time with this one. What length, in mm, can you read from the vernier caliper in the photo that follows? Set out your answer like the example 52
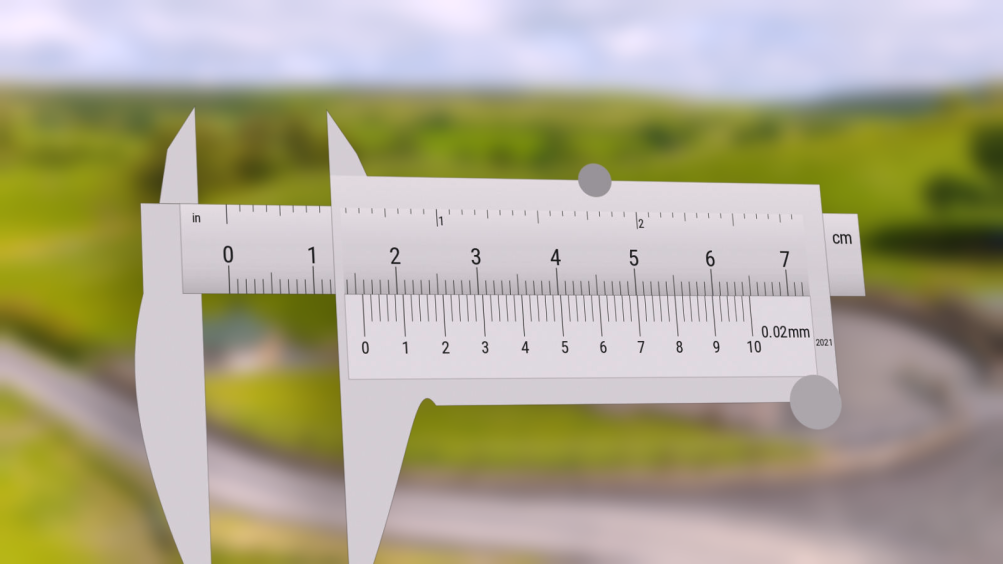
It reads 15.8
